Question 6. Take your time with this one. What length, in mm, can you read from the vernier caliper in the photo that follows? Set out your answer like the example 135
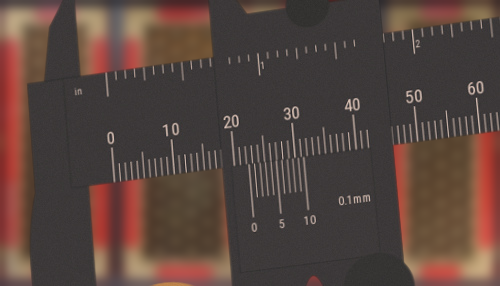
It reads 22.4
